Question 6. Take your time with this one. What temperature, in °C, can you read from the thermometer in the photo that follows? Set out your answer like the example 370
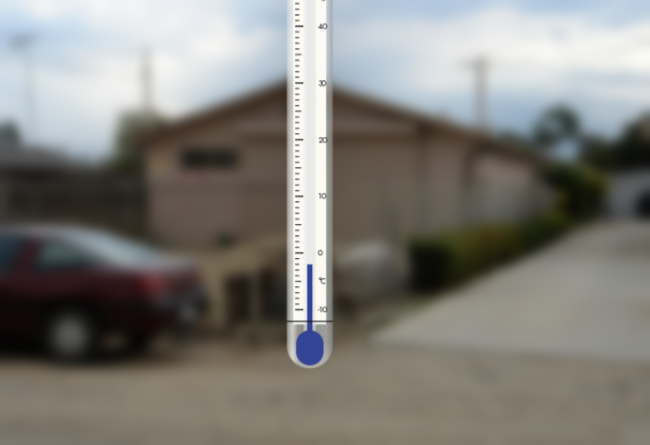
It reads -2
